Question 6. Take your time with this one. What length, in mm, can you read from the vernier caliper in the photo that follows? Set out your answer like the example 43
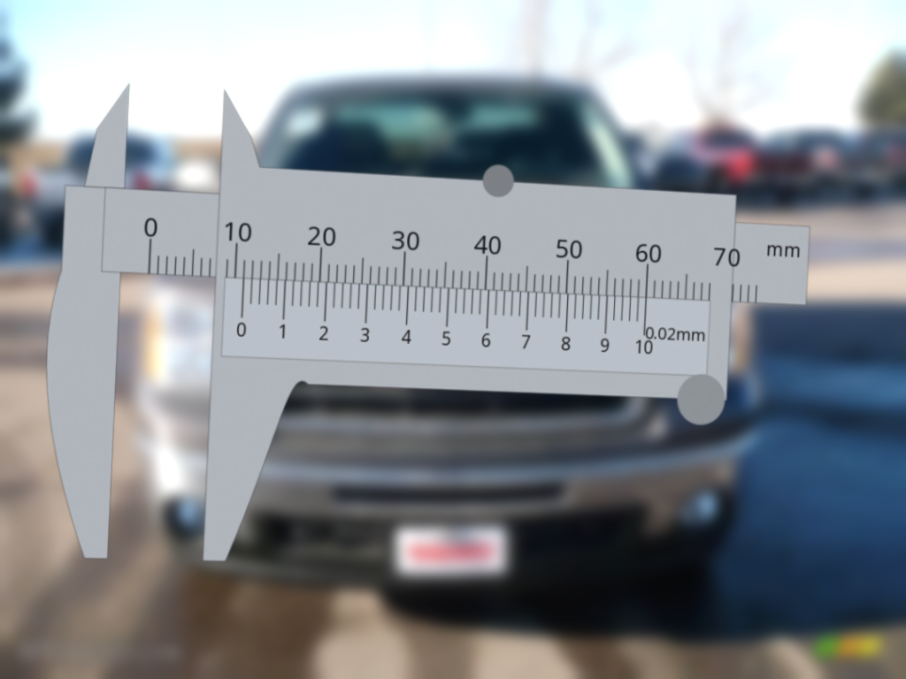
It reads 11.0
